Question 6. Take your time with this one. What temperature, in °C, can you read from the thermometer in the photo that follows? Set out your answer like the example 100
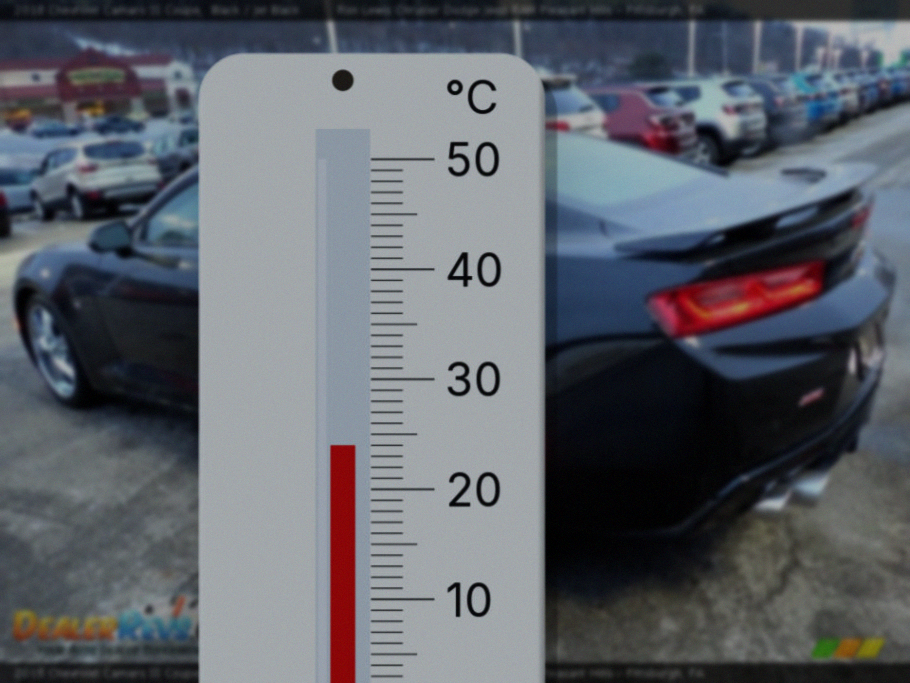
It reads 24
